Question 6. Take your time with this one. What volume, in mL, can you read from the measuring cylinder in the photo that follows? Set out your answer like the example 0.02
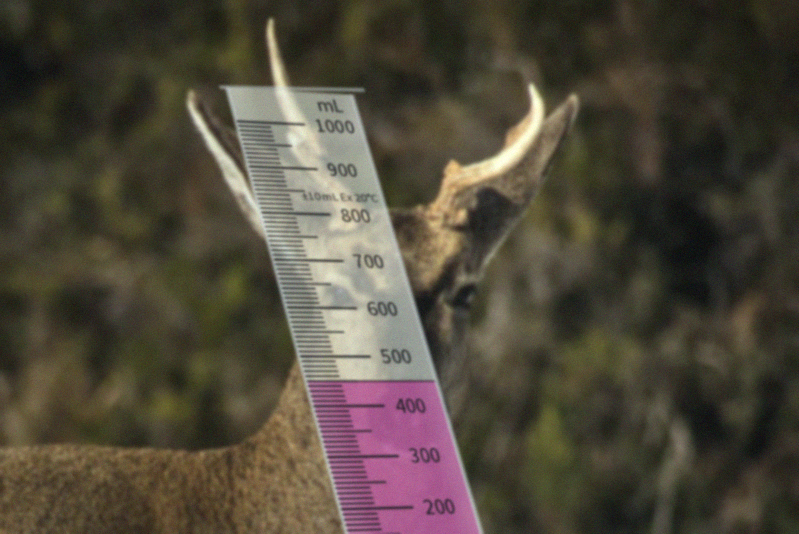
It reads 450
